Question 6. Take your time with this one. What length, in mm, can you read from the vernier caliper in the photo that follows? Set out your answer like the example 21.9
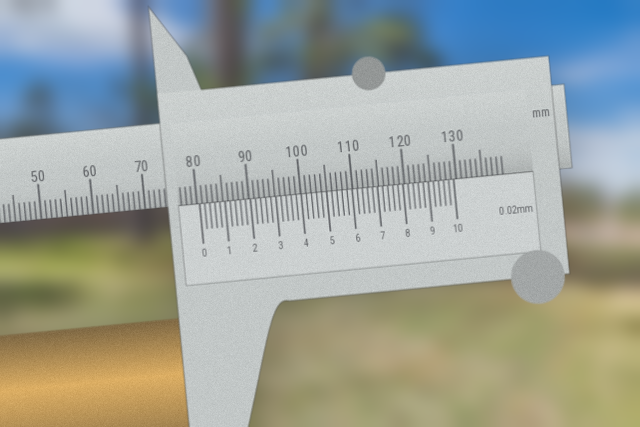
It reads 80.5
